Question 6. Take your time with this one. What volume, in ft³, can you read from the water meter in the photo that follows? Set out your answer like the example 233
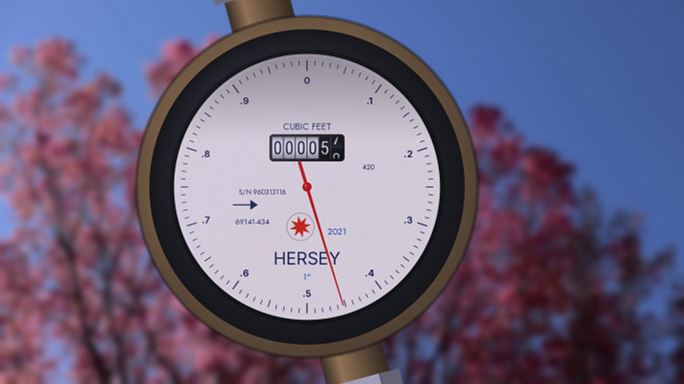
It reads 57.45
